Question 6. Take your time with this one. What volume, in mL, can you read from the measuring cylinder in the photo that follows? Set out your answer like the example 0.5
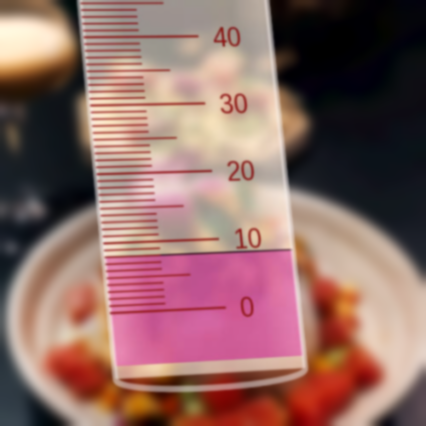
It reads 8
